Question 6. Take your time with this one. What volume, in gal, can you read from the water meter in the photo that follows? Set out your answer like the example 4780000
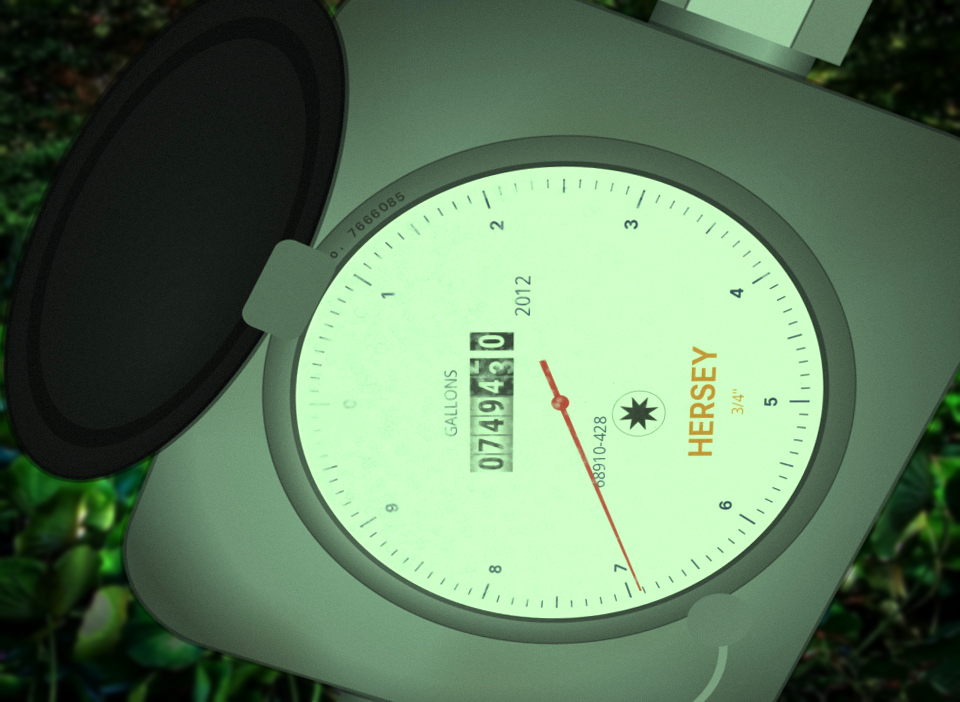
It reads 749426.9
